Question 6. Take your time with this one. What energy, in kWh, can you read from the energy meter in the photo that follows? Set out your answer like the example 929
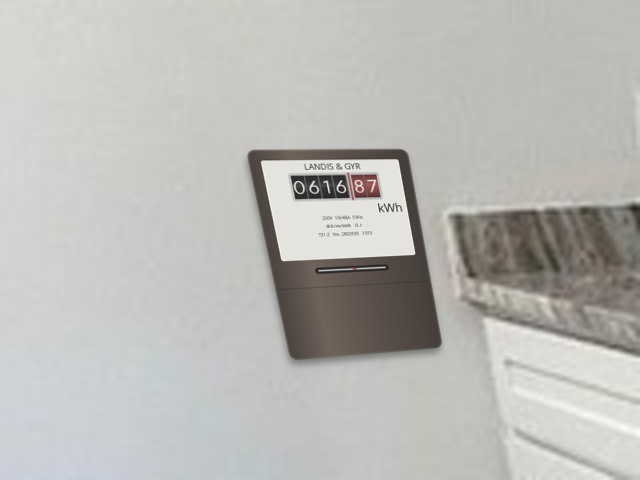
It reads 616.87
